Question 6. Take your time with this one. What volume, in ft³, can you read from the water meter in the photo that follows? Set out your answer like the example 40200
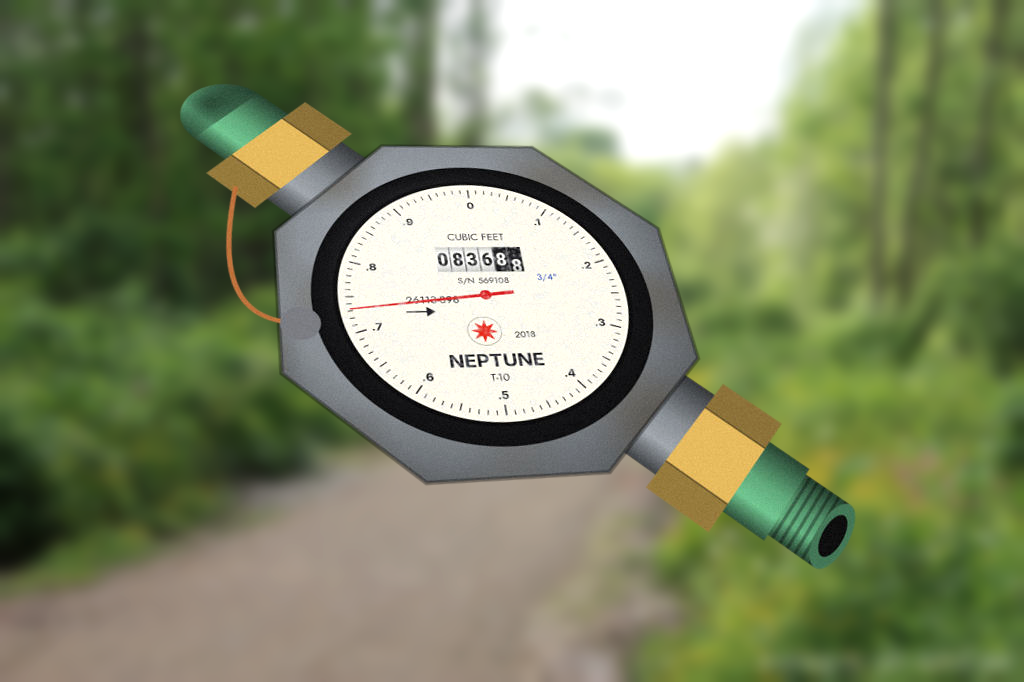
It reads 83687.73
